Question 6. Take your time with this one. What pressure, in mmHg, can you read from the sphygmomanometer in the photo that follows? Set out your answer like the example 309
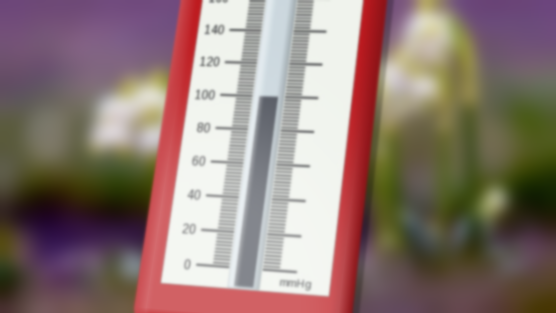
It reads 100
